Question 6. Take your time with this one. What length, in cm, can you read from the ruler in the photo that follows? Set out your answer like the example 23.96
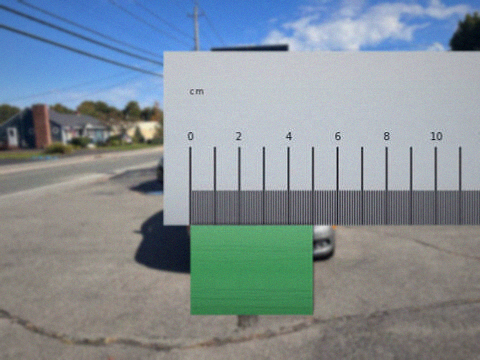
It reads 5
